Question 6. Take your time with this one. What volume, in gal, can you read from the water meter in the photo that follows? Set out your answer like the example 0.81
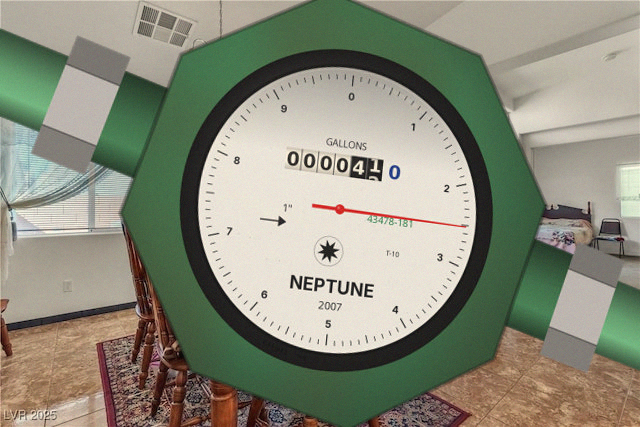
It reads 412.5
